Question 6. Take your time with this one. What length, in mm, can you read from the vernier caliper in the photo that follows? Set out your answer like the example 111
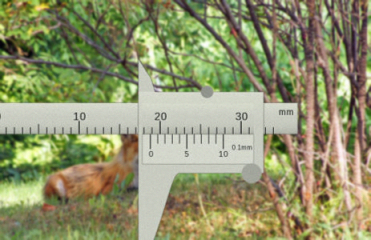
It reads 18.8
